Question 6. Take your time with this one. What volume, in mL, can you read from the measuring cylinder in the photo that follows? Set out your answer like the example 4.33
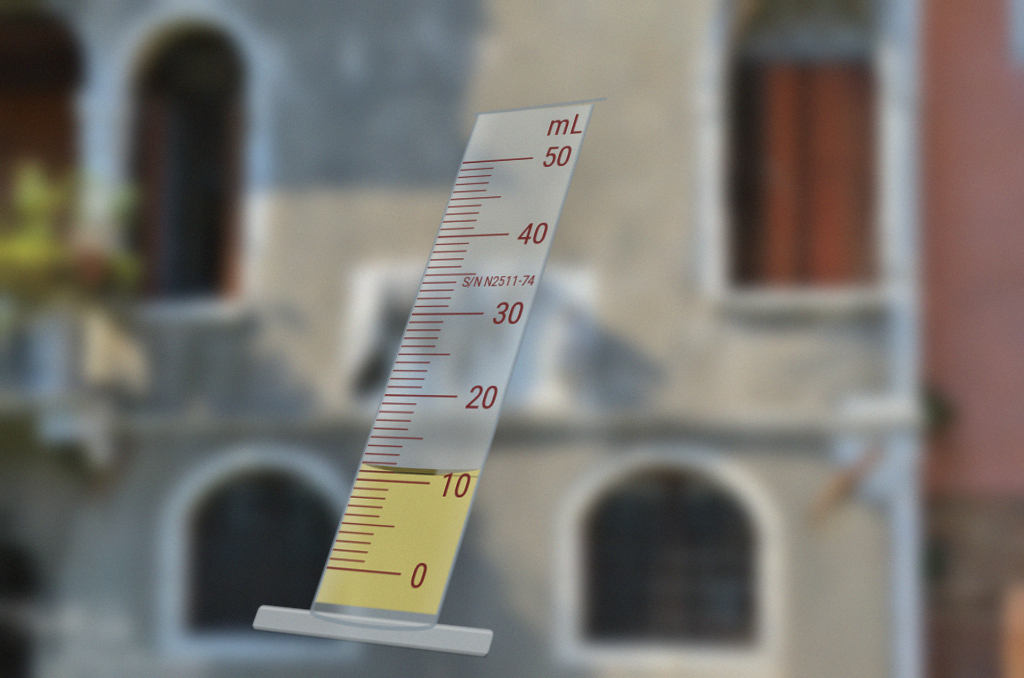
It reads 11
